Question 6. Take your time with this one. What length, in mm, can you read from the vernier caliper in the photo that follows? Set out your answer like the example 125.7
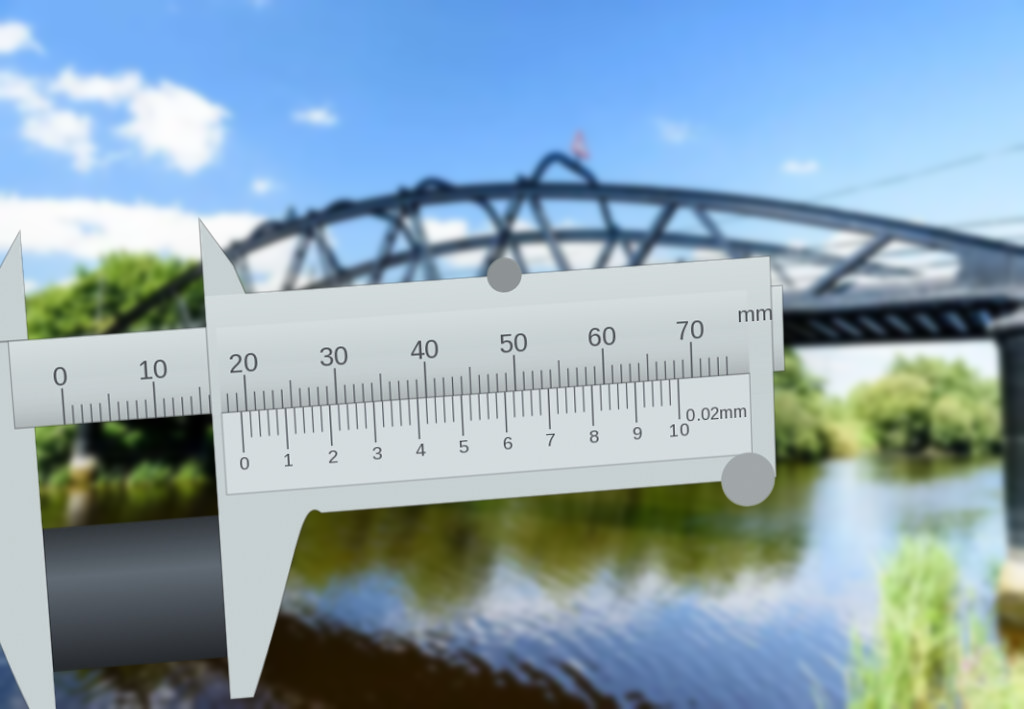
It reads 19.4
